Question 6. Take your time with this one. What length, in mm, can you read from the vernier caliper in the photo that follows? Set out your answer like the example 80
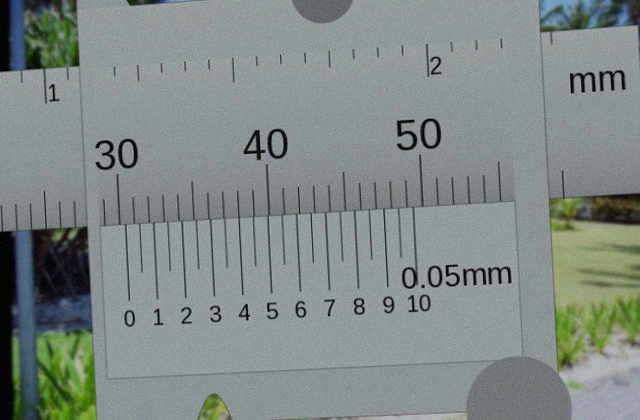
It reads 30.4
